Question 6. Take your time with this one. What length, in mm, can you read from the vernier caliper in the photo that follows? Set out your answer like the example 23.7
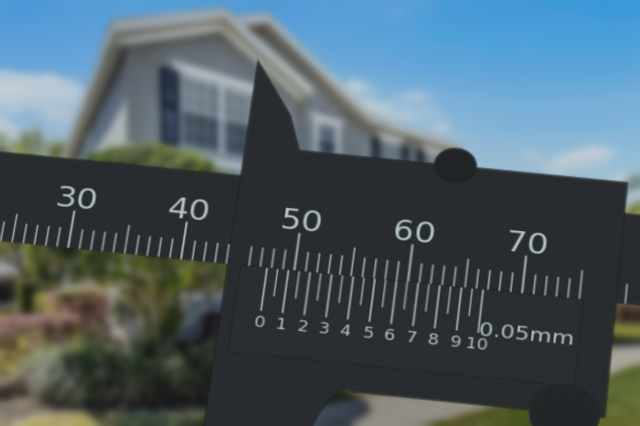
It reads 47.6
